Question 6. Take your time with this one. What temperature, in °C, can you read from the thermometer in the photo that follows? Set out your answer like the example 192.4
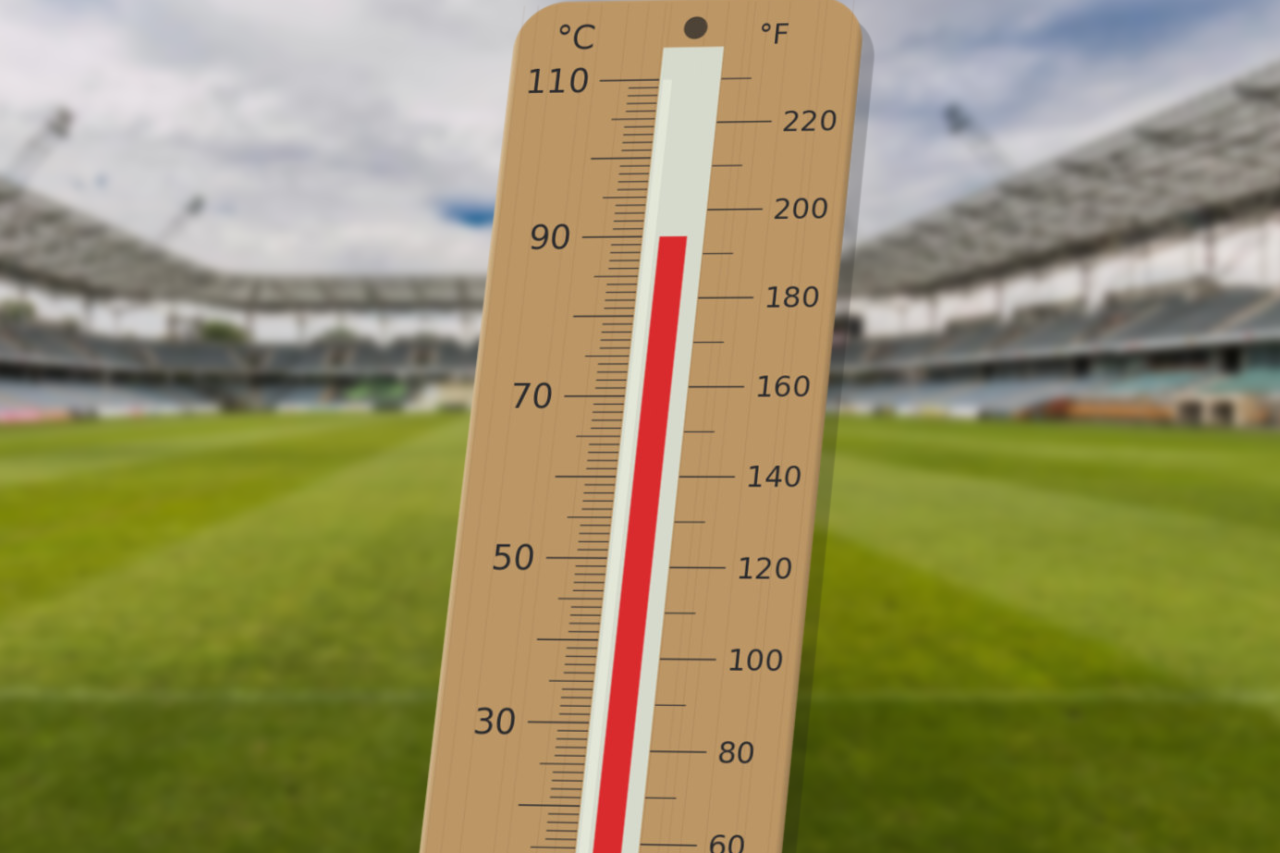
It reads 90
